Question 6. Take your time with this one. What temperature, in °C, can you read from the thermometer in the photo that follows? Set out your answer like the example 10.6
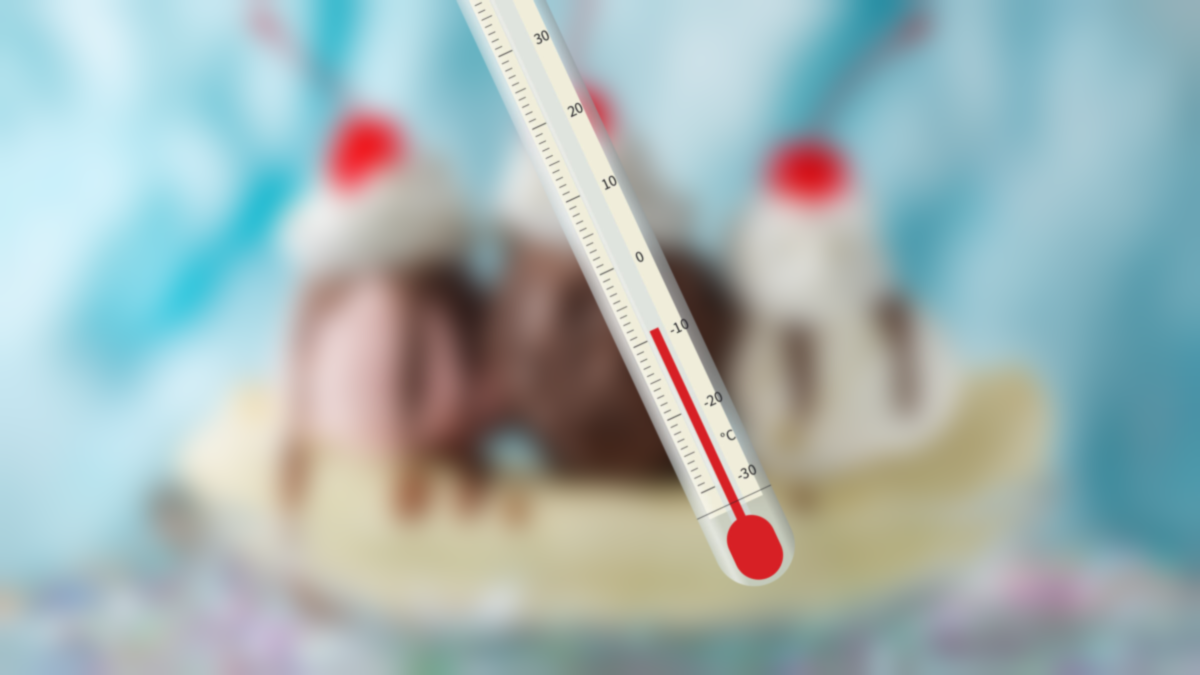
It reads -9
